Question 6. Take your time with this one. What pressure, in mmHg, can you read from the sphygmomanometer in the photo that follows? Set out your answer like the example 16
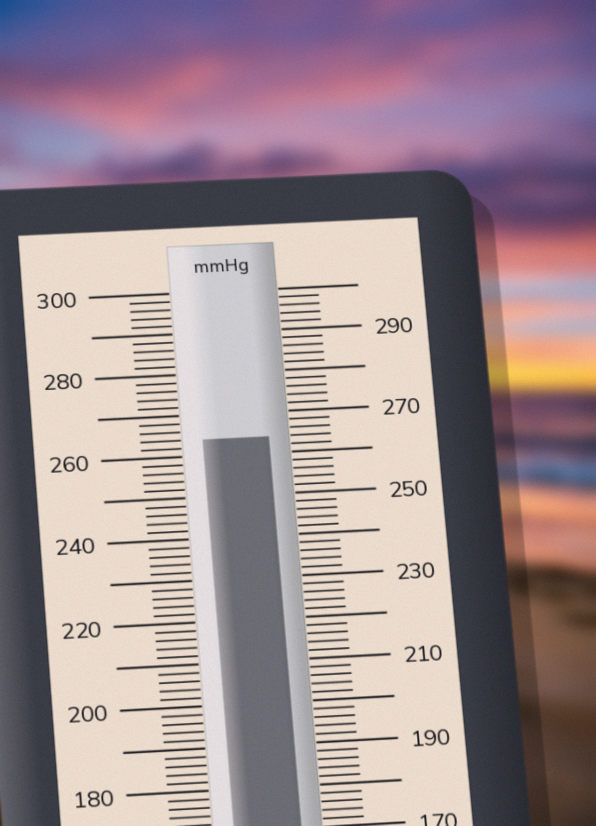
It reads 264
